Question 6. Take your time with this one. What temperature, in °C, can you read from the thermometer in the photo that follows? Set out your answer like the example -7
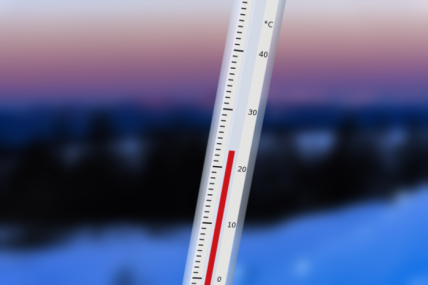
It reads 23
